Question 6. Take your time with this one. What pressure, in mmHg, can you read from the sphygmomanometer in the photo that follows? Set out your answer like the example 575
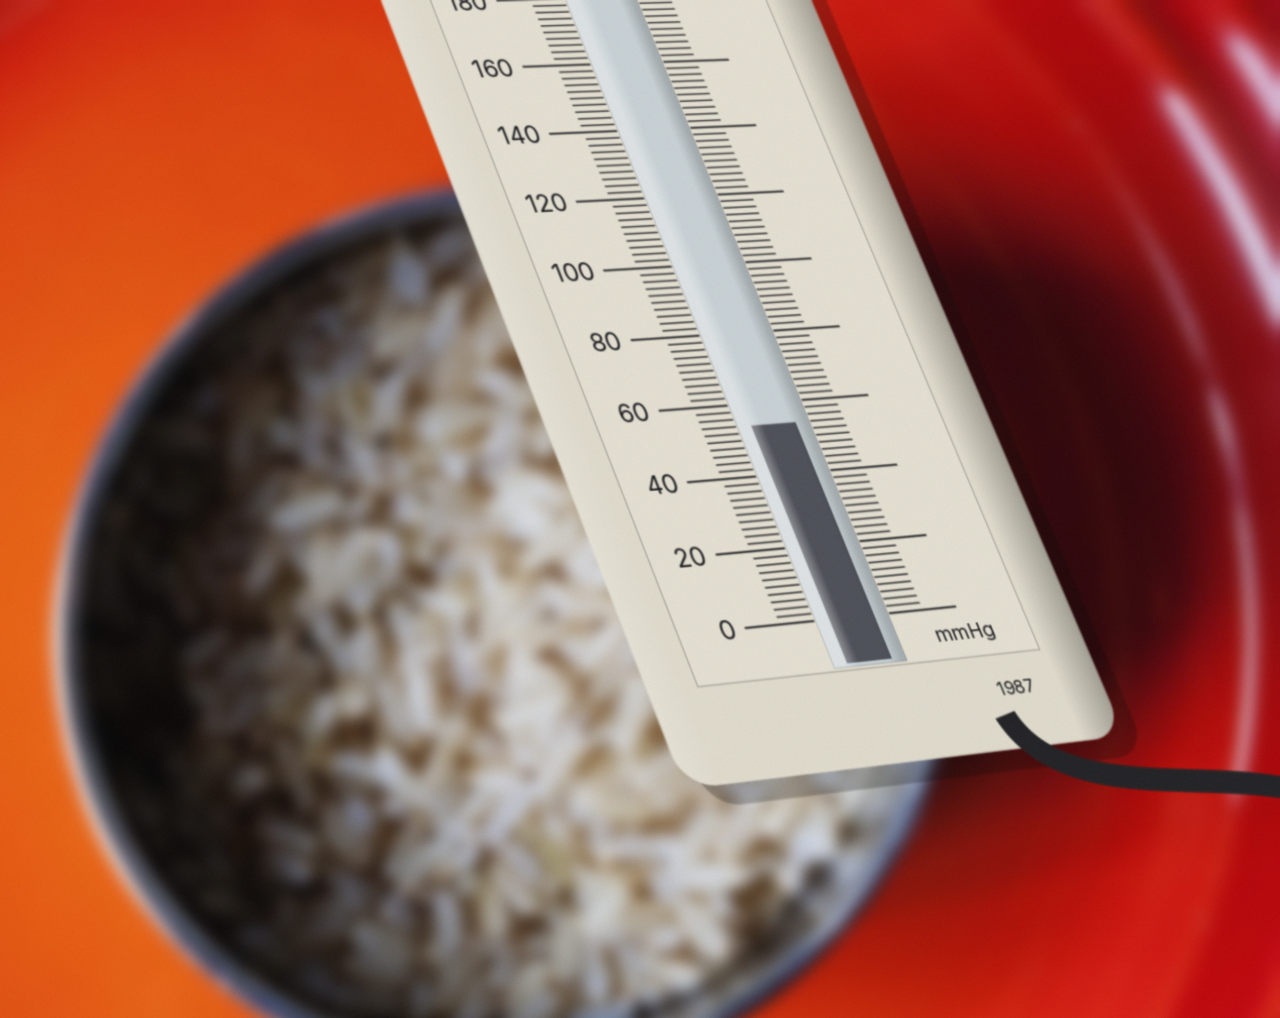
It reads 54
